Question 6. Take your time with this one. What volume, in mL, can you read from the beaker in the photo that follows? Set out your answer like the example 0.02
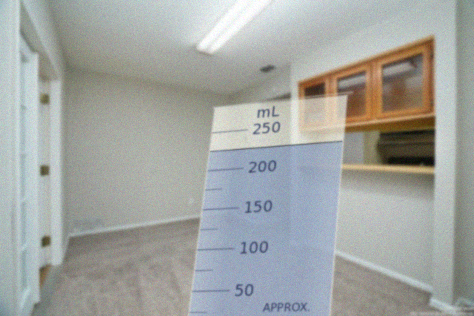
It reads 225
